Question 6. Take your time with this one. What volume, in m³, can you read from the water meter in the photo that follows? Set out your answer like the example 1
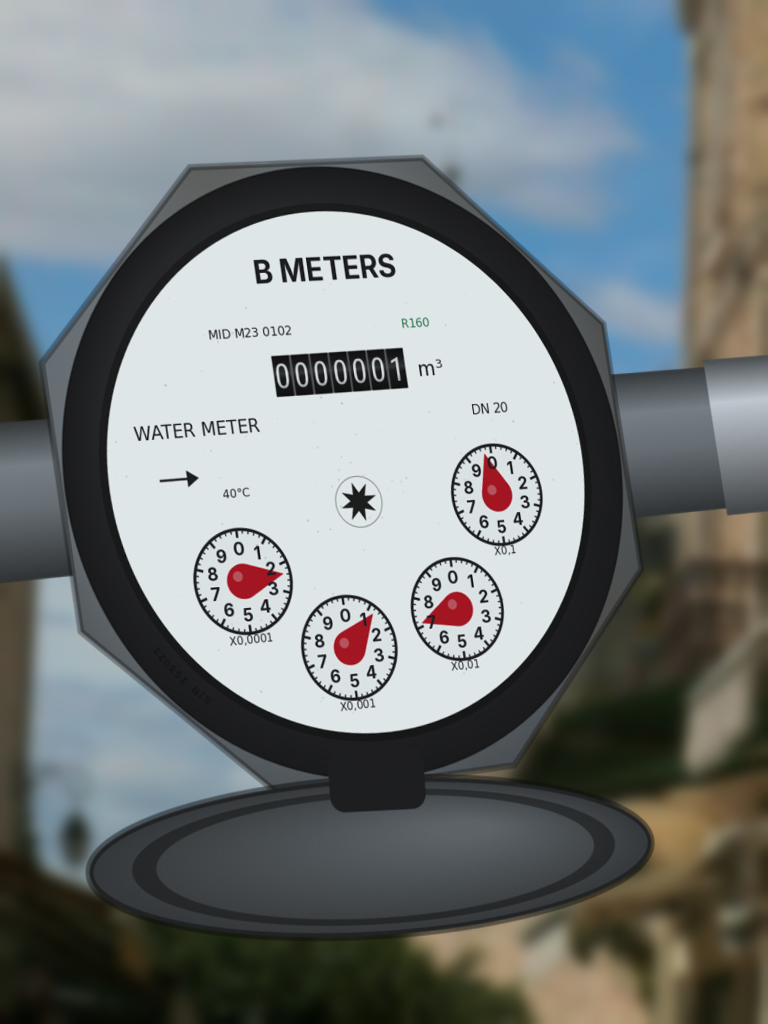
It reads 0.9712
